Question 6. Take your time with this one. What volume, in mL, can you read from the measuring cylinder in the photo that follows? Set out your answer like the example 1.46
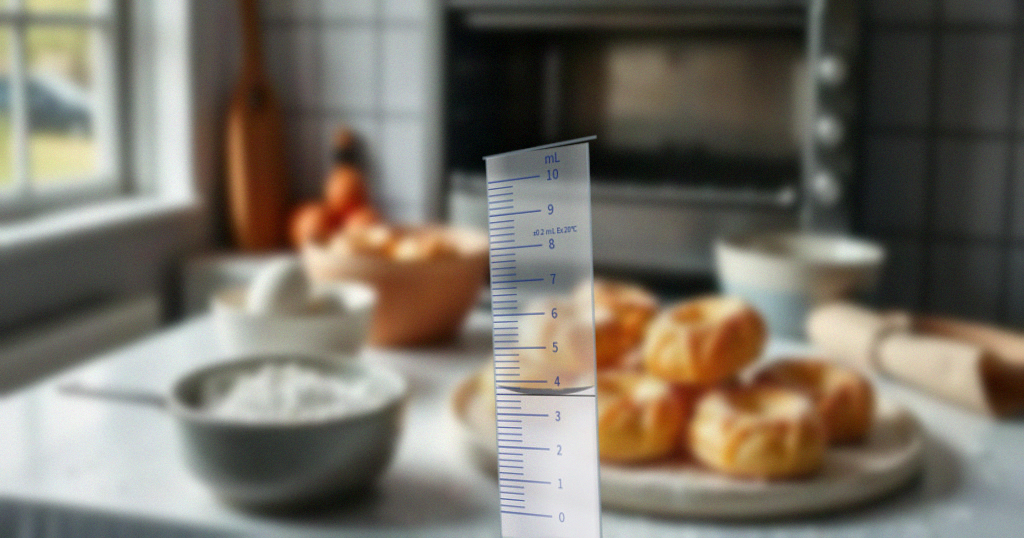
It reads 3.6
